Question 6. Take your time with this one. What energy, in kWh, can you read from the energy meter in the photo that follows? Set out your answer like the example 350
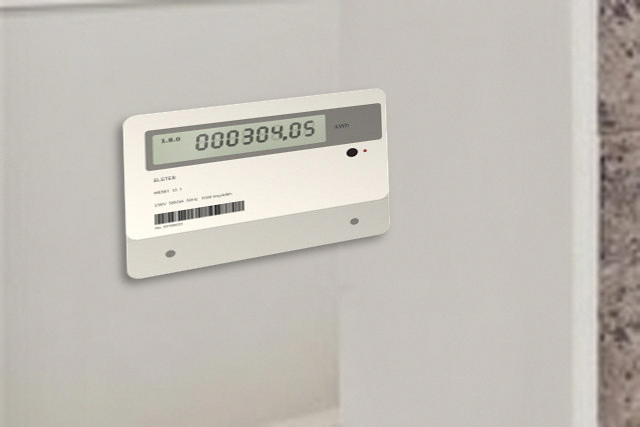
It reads 304.05
